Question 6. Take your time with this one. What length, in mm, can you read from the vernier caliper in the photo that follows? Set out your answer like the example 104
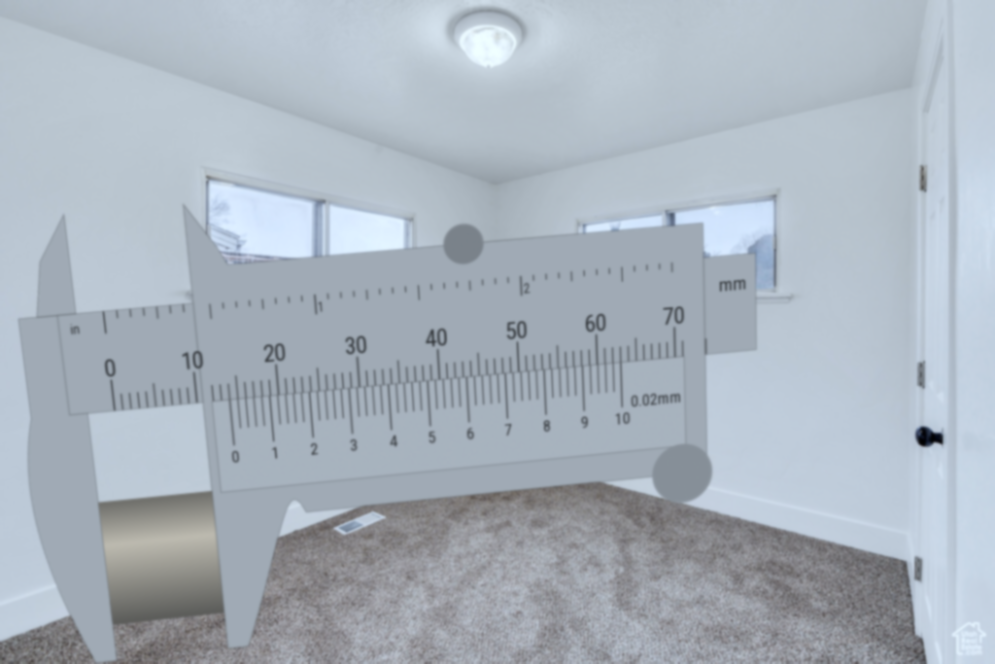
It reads 14.0
